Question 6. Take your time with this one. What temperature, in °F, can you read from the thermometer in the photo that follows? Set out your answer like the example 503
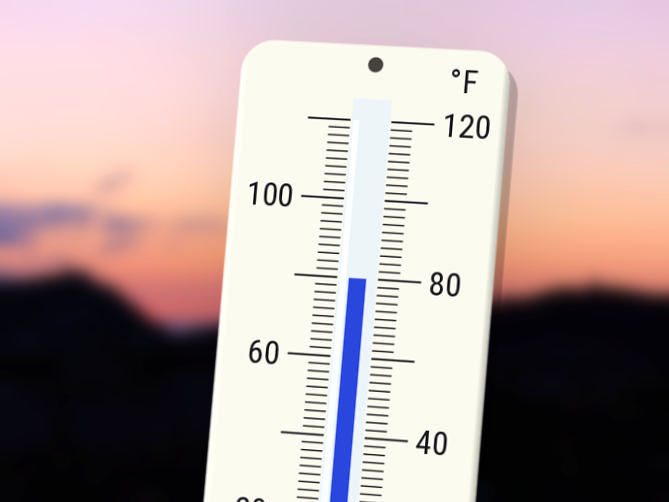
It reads 80
